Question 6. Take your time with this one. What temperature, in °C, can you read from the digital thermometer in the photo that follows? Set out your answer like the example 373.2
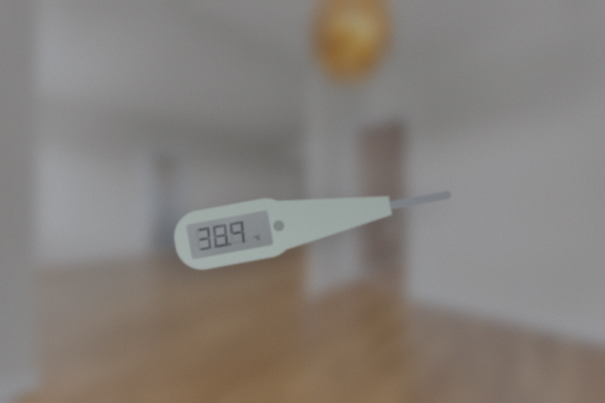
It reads 38.9
